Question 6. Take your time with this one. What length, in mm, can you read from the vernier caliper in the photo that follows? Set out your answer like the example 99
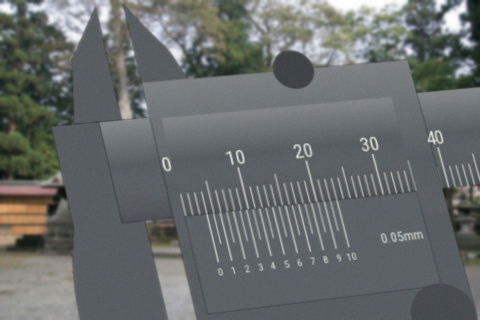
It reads 4.0
